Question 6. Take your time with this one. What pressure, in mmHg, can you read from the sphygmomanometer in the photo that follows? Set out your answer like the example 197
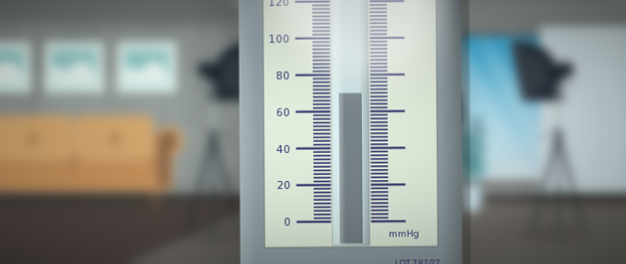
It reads 70
